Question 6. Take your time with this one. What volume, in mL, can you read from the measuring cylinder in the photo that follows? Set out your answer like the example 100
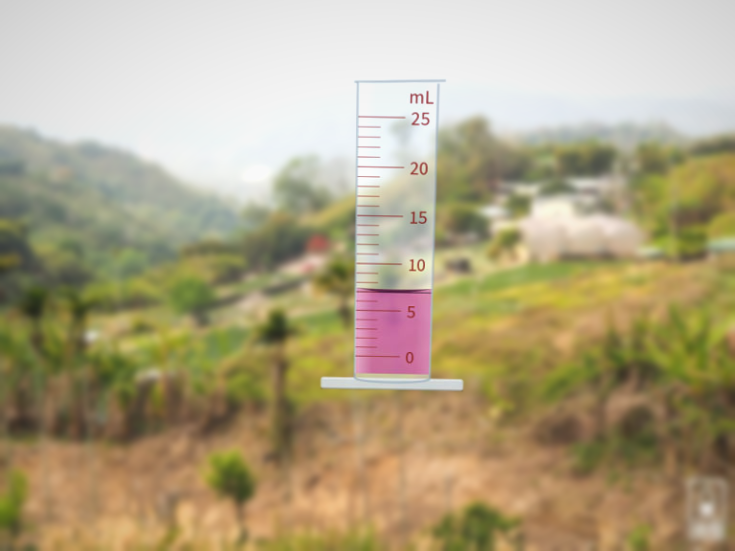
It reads 7
